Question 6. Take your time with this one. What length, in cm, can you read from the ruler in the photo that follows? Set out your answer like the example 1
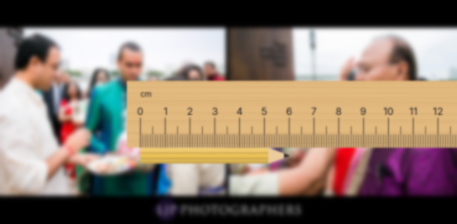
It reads 6
